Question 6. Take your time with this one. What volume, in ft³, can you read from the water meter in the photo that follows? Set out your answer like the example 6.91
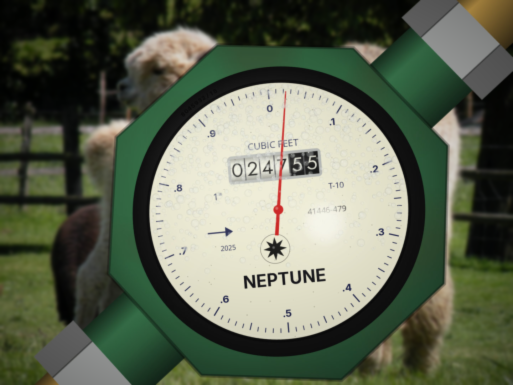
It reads 24755.02
